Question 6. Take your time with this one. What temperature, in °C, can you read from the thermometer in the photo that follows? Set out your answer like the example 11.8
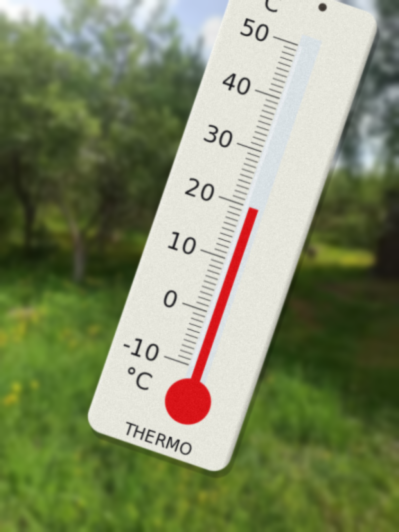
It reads 20
